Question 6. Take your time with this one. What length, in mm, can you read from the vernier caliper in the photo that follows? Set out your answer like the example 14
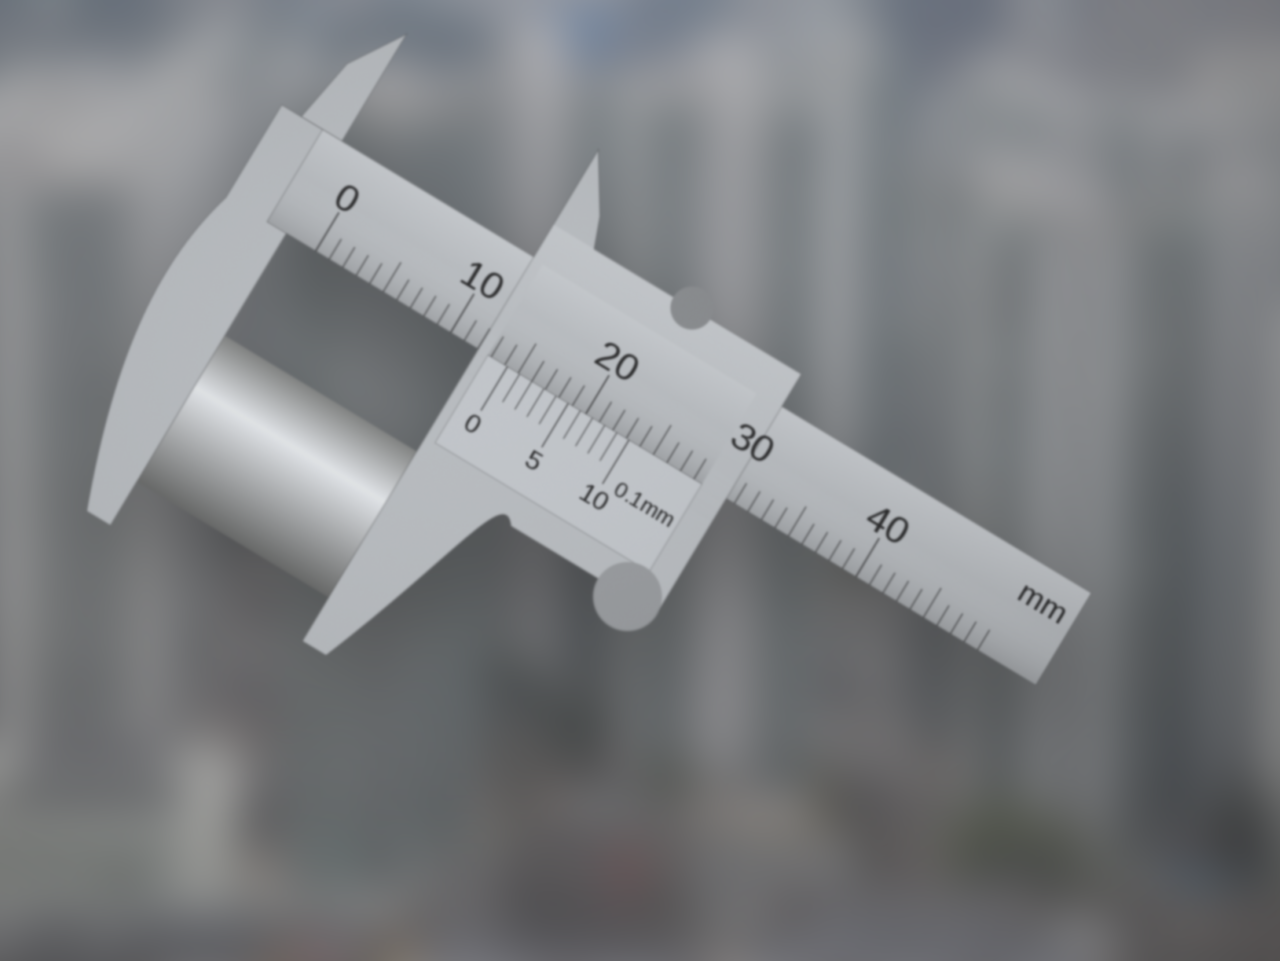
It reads 14.2
